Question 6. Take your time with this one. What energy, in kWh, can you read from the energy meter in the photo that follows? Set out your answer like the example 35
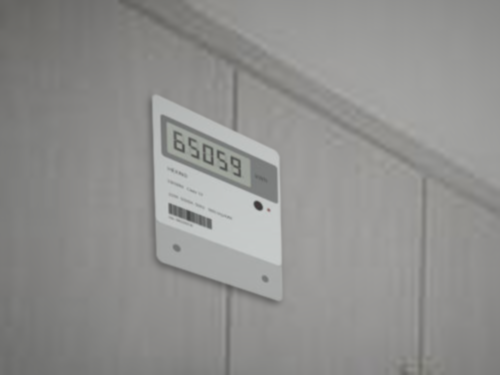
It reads 65059
